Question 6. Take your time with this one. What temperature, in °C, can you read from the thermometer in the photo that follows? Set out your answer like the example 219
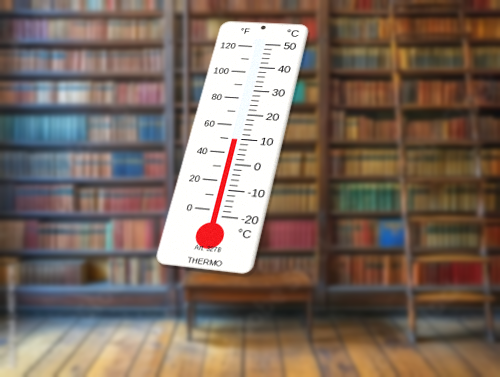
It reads 10
